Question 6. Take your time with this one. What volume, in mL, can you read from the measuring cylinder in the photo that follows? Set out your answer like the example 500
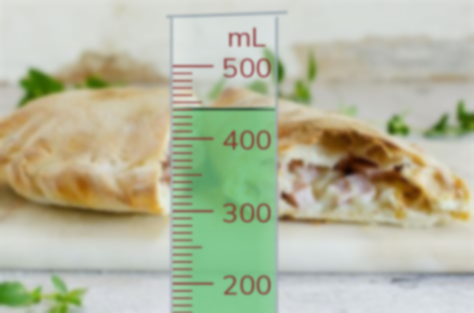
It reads 440
